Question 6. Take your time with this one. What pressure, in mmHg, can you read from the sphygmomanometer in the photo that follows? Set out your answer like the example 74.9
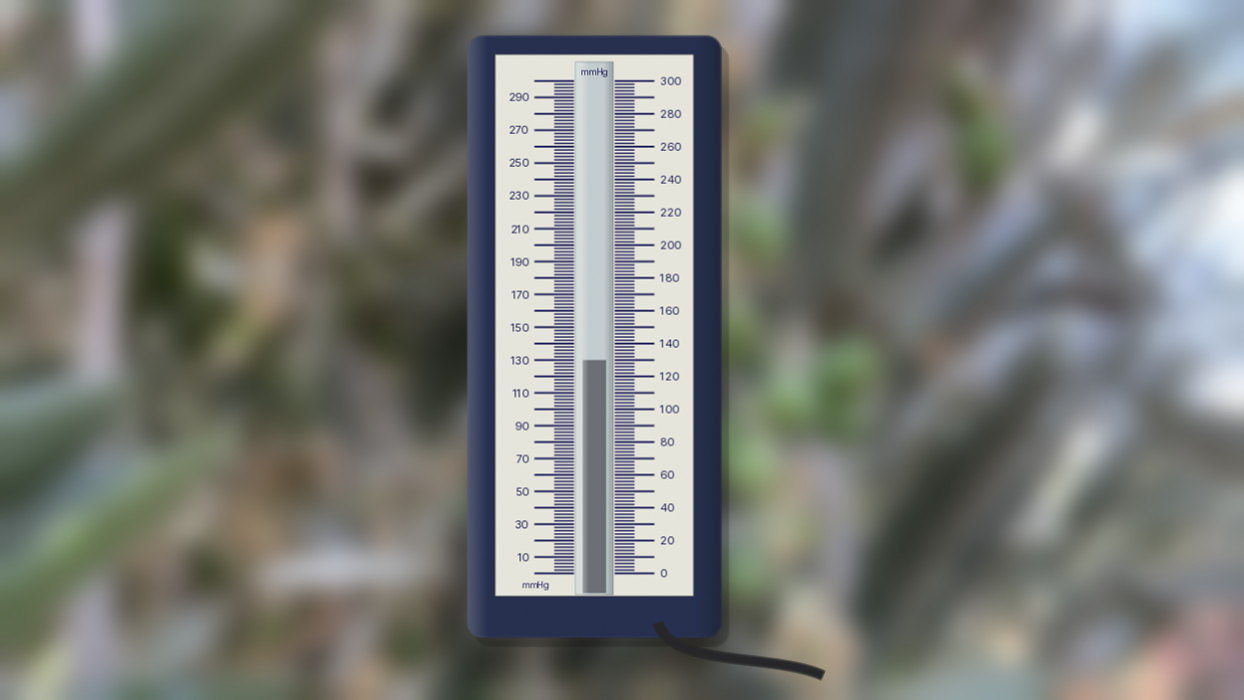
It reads 130
